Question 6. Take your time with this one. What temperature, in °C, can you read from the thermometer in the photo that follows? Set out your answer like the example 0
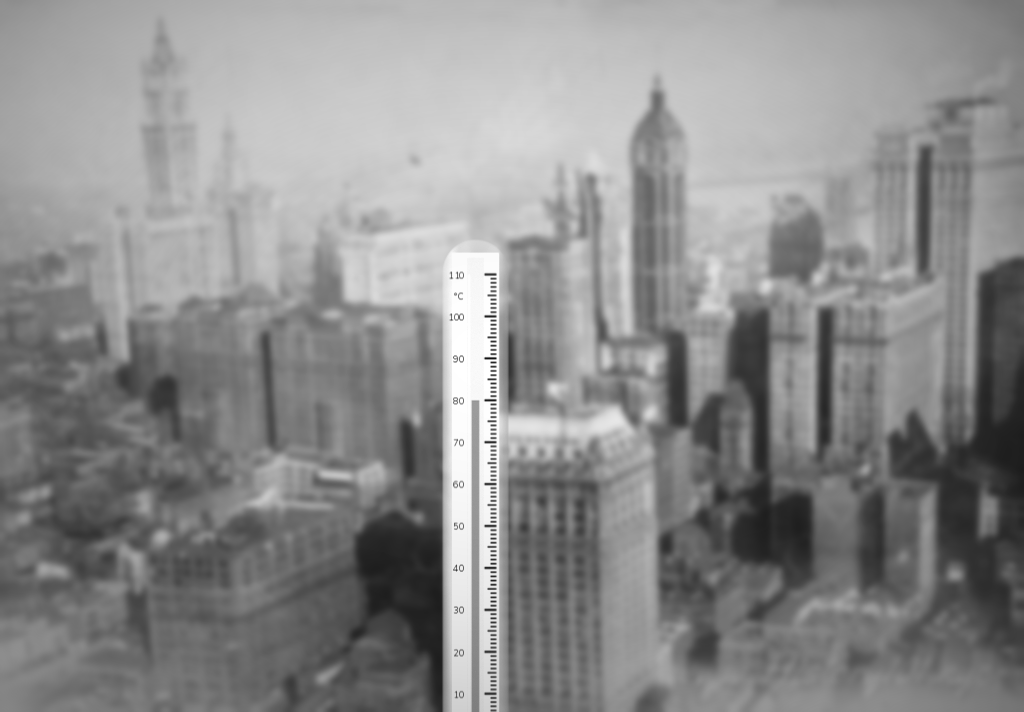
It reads 80
